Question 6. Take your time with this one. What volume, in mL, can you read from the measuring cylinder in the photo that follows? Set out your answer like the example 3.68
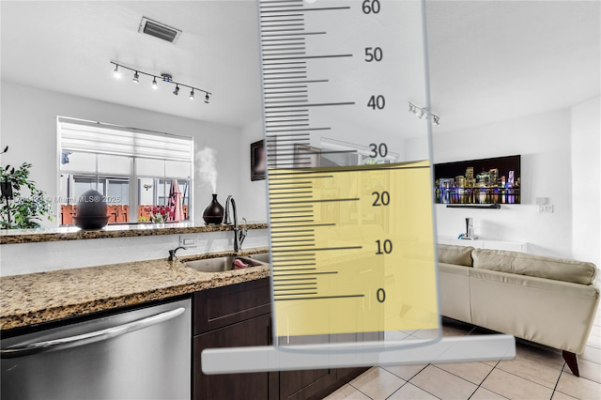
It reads 26
